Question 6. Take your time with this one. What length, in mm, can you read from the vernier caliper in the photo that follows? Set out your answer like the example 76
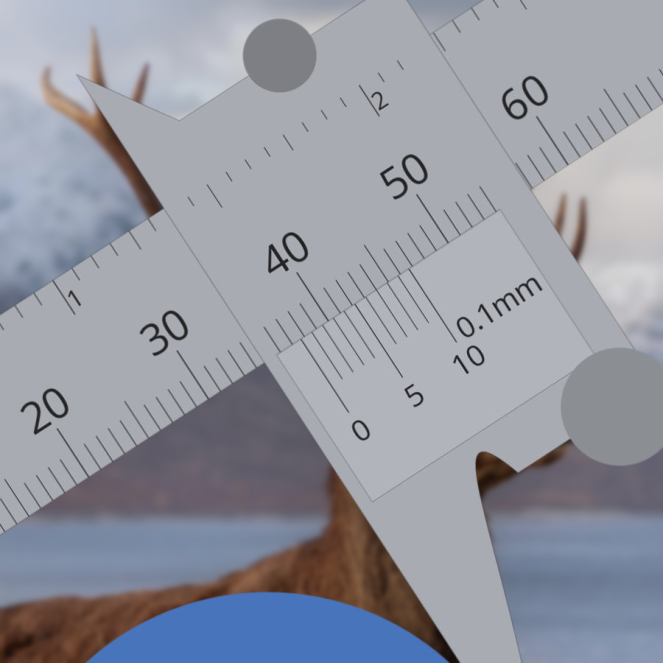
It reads 37.7
